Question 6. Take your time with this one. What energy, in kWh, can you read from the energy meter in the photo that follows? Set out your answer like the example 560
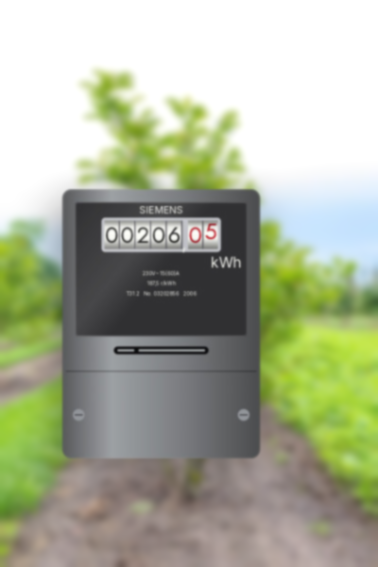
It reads 206.05
